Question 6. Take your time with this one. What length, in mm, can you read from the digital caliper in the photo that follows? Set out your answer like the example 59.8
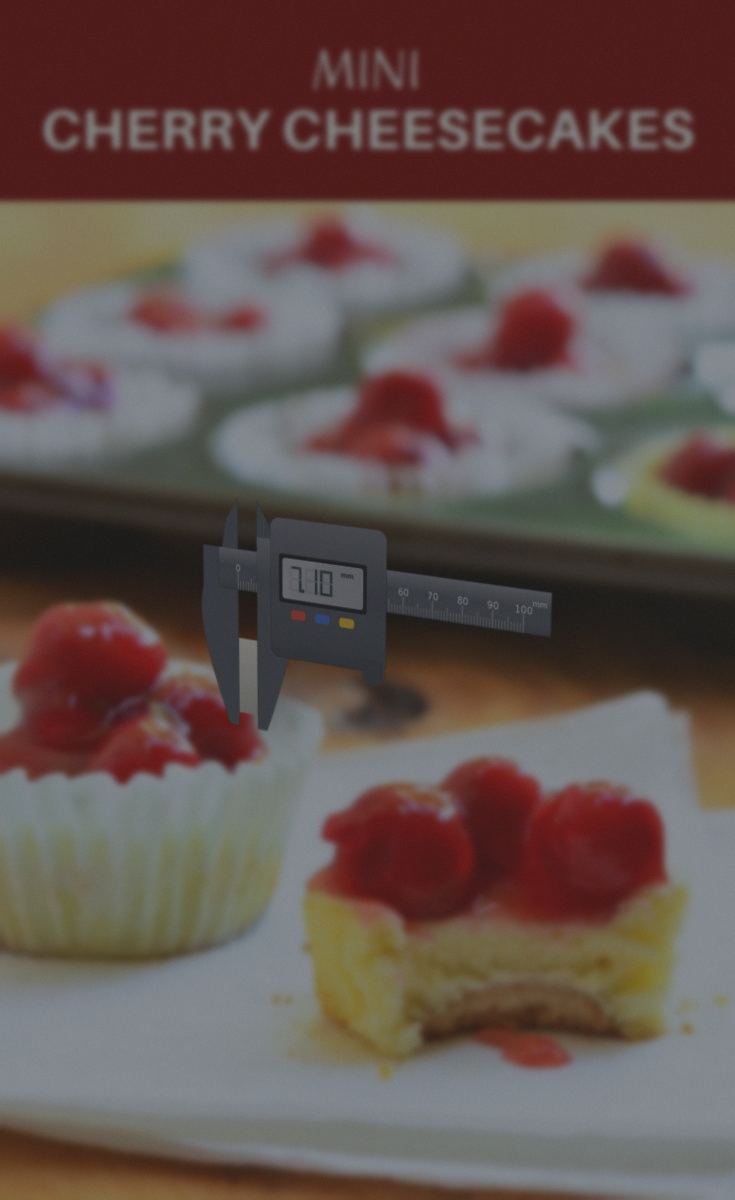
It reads 7.10
